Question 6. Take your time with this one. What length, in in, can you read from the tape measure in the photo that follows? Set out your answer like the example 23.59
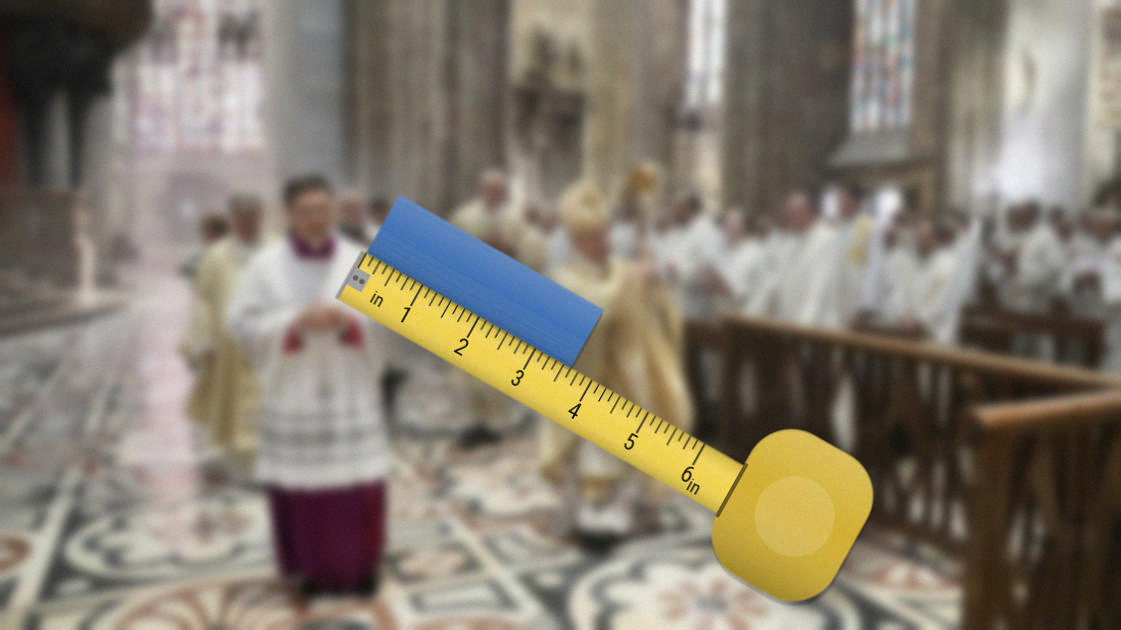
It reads 3.625
